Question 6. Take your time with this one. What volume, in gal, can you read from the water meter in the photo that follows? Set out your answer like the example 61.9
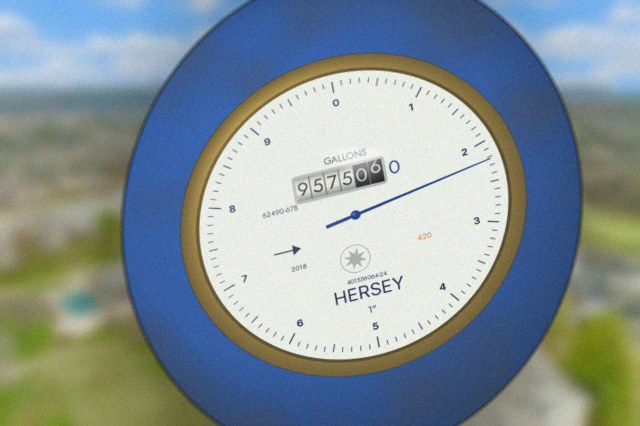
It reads 9575062.2
